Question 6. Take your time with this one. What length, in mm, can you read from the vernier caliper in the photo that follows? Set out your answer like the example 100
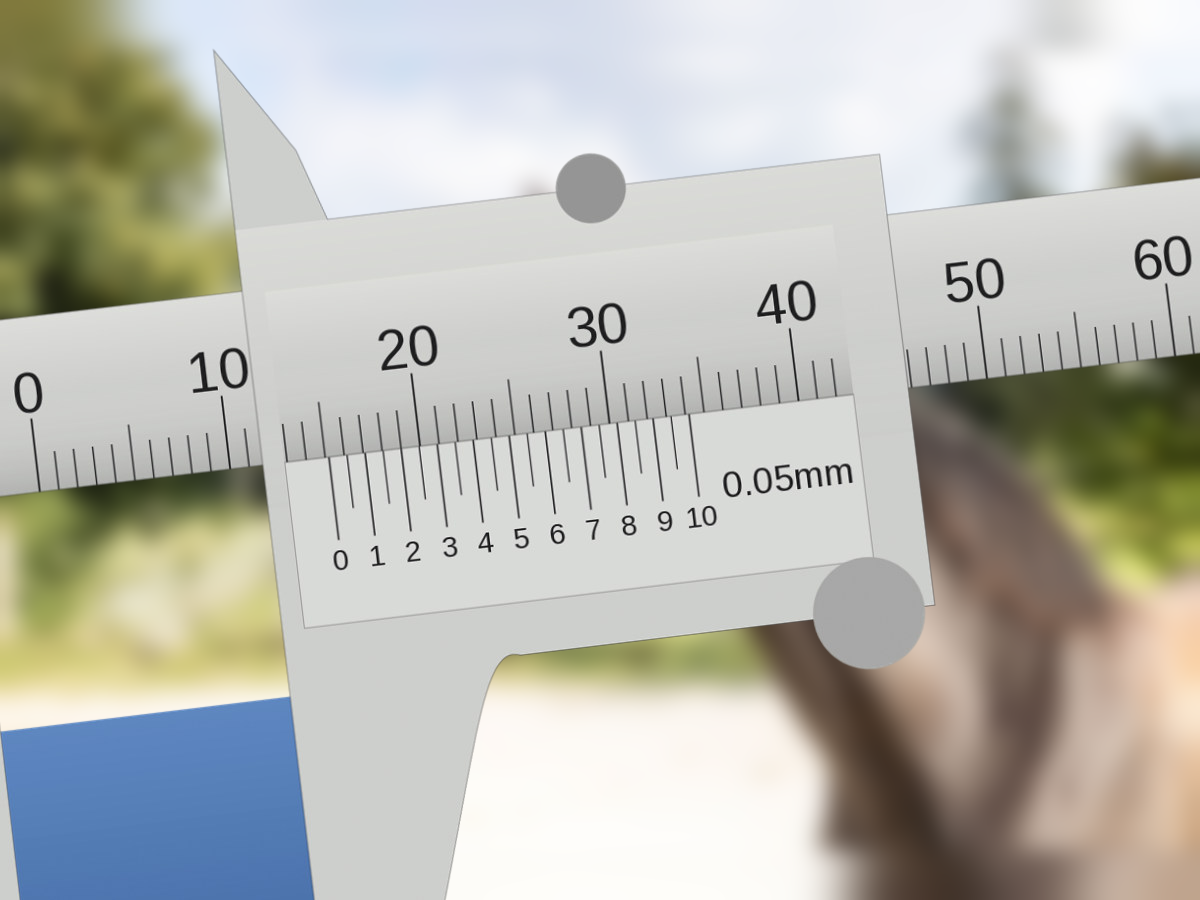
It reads 15.2
